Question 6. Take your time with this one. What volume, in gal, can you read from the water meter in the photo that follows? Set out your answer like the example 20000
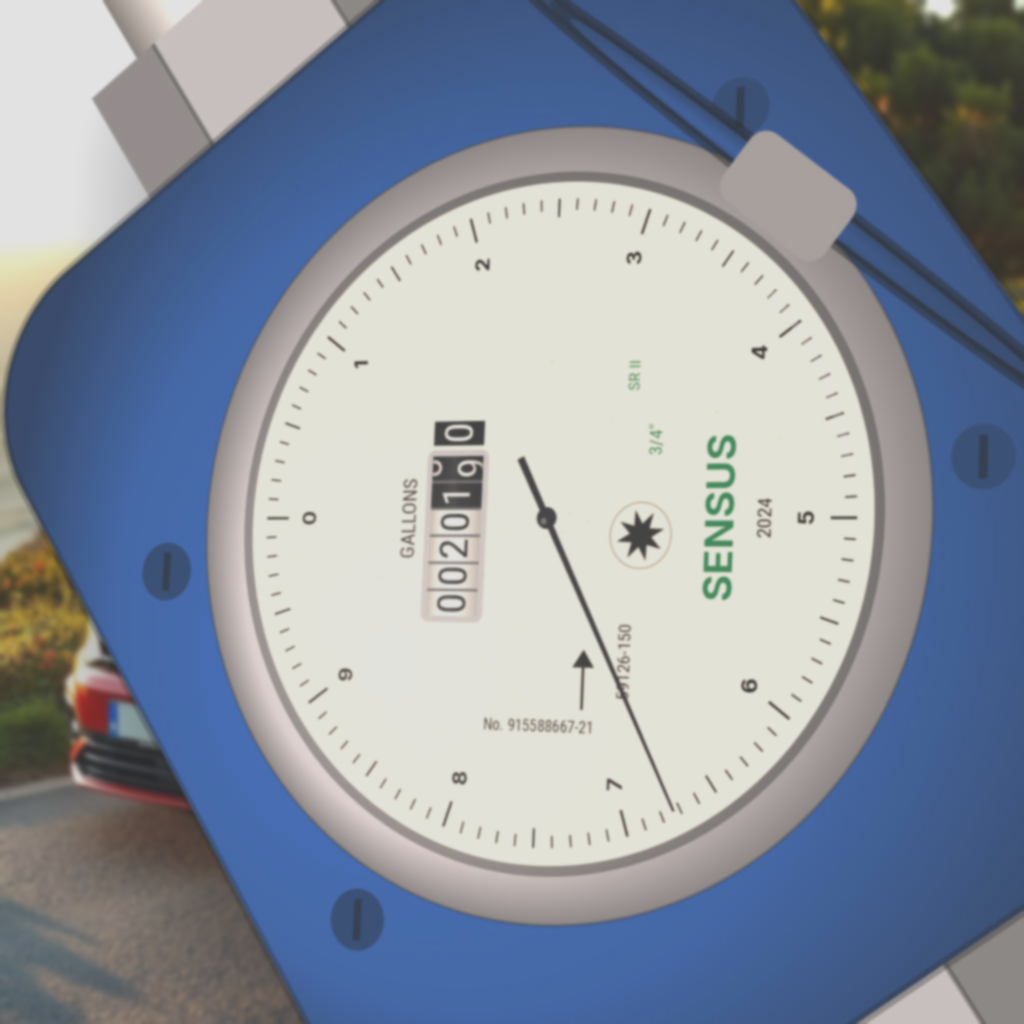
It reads 20186.7
